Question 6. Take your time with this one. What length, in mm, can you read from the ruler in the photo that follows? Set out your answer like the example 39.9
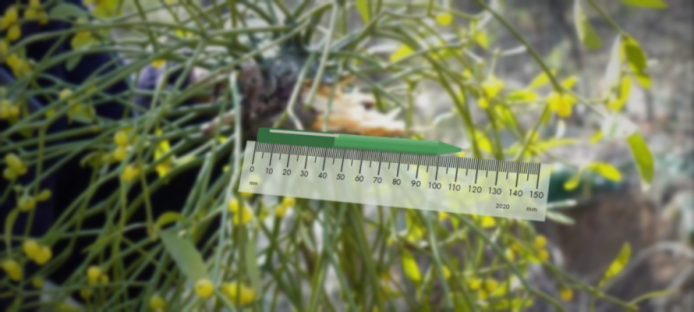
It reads 115
